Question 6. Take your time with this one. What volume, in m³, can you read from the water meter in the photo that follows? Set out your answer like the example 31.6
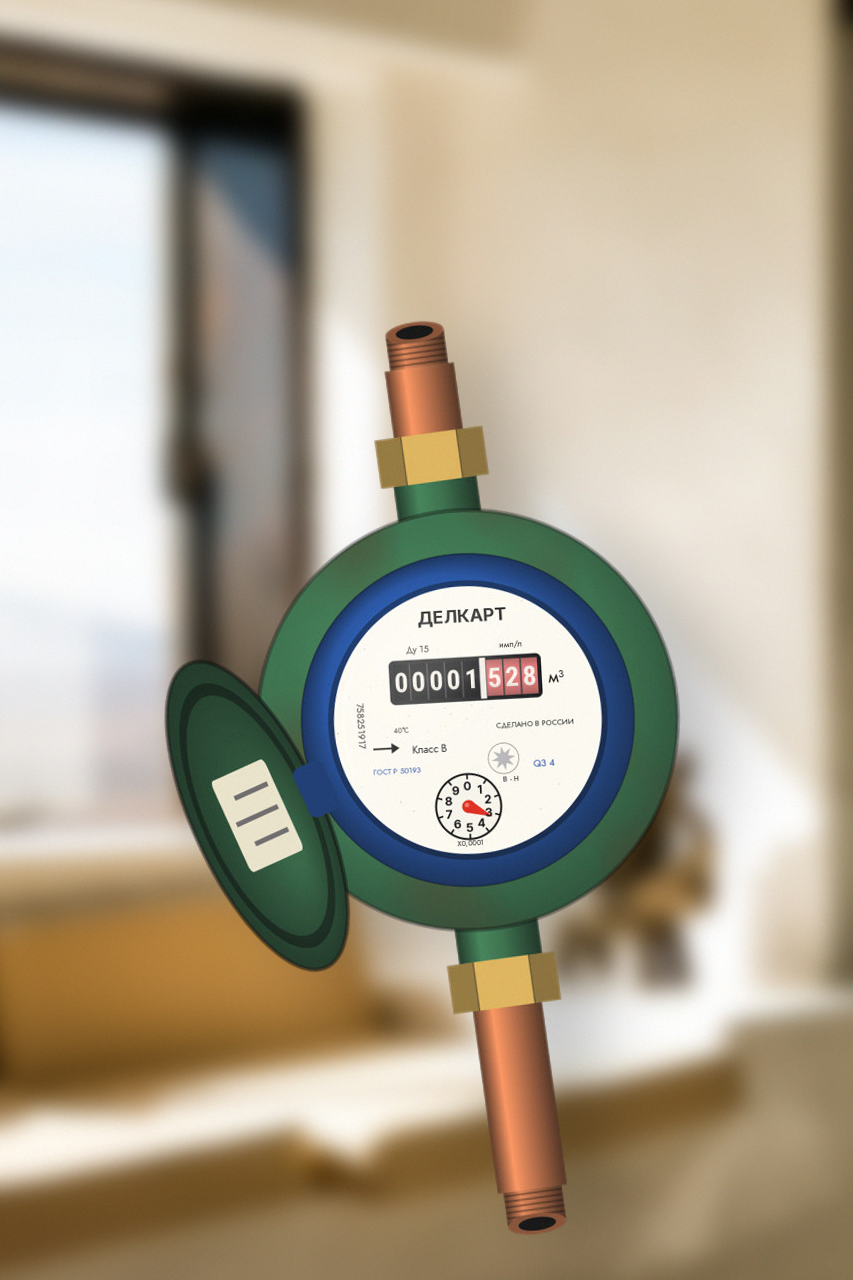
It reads 1.5283
